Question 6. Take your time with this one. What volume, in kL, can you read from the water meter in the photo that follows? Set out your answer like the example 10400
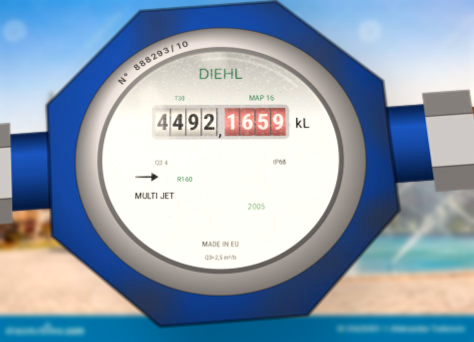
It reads 4492.1659
